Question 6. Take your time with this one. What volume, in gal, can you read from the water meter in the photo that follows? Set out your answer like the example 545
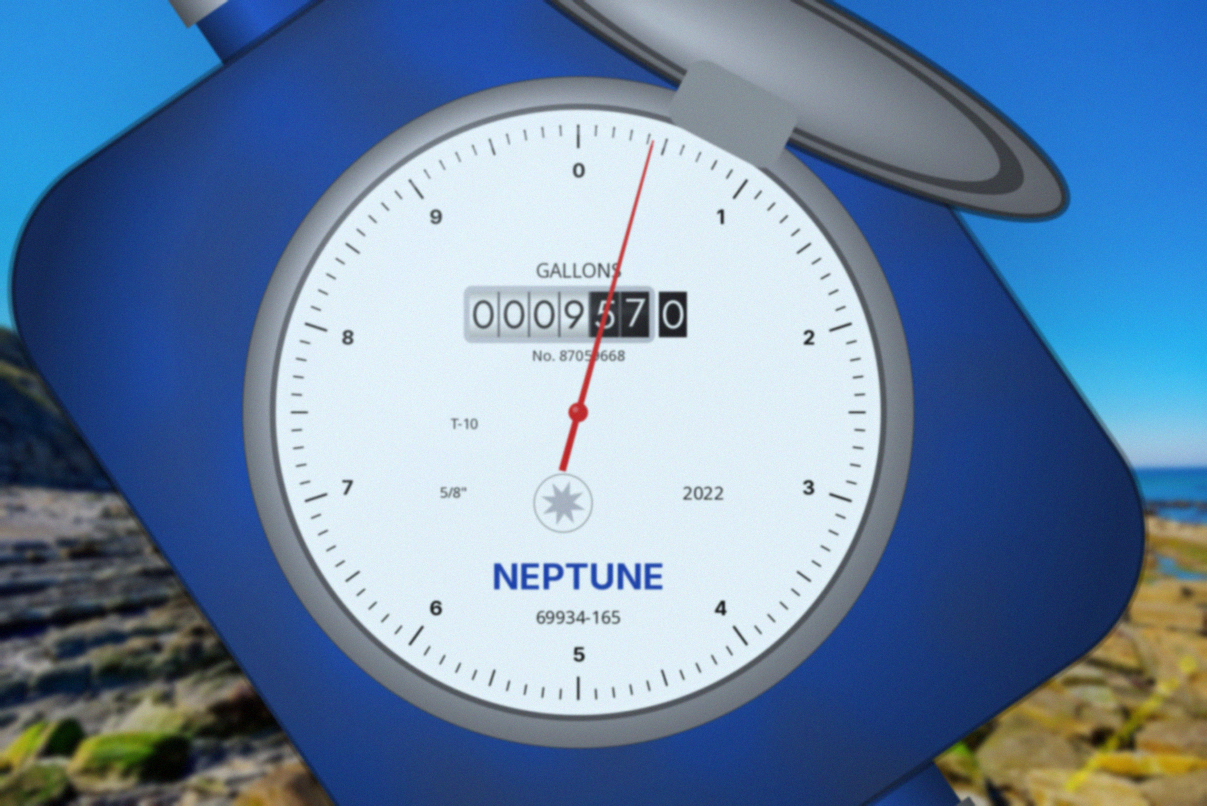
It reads 9570.4
